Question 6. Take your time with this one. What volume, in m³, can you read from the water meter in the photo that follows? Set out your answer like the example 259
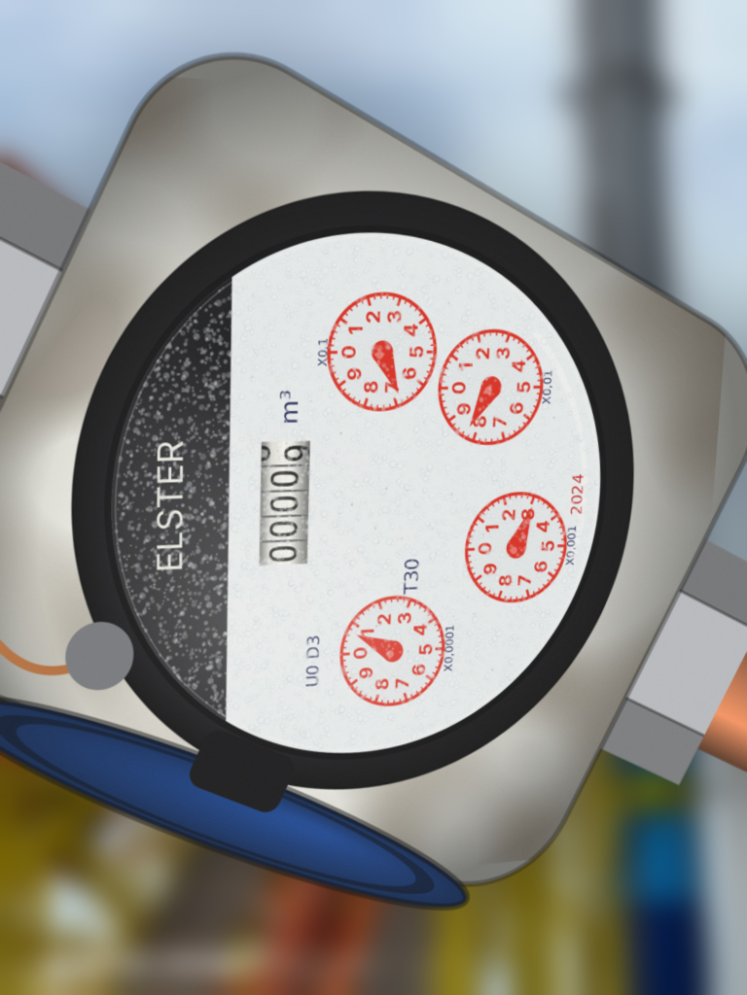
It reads 8.6830
